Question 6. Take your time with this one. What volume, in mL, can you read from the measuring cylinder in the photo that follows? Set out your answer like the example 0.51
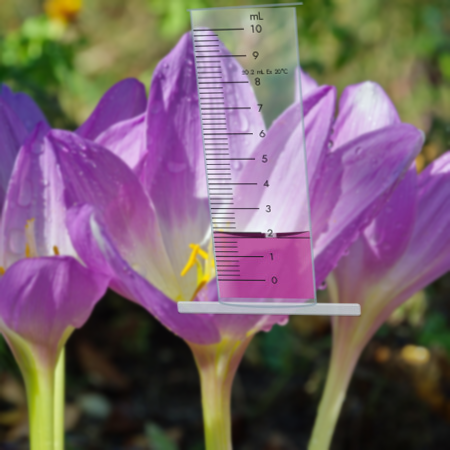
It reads 1.8
